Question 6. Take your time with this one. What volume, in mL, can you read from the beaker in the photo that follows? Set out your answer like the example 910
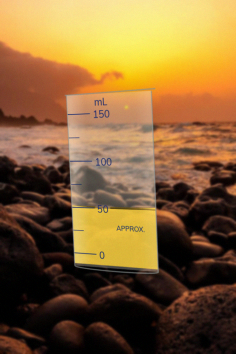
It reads 50
